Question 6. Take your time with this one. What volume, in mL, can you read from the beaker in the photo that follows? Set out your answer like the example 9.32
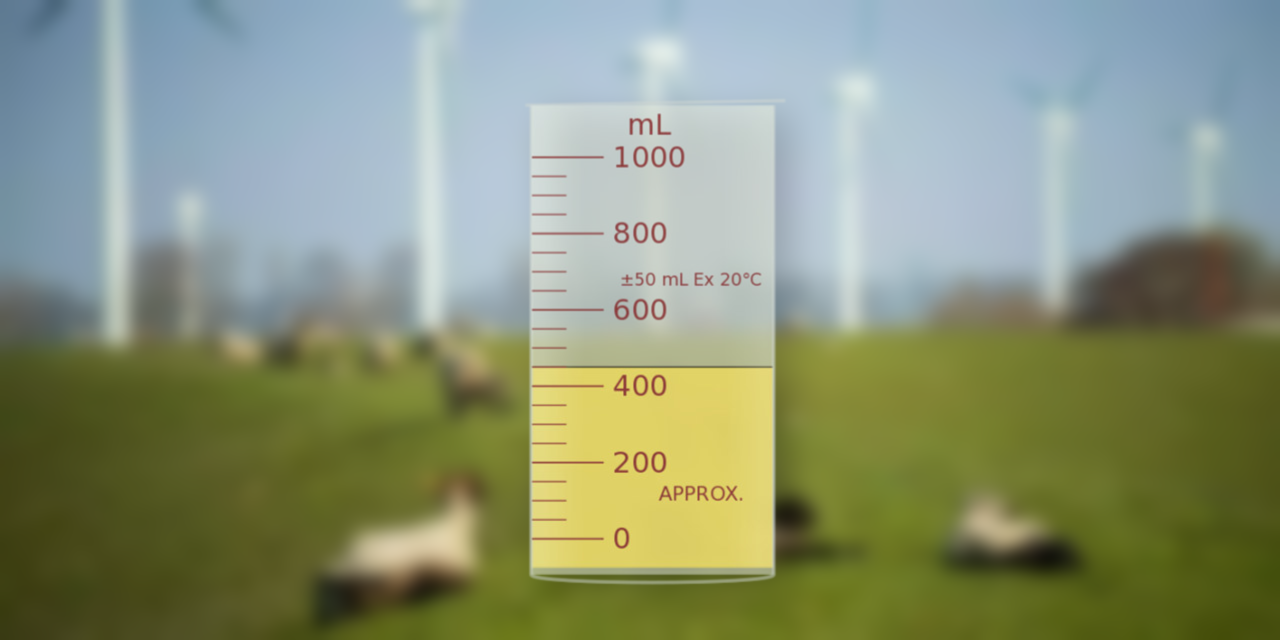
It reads 450
